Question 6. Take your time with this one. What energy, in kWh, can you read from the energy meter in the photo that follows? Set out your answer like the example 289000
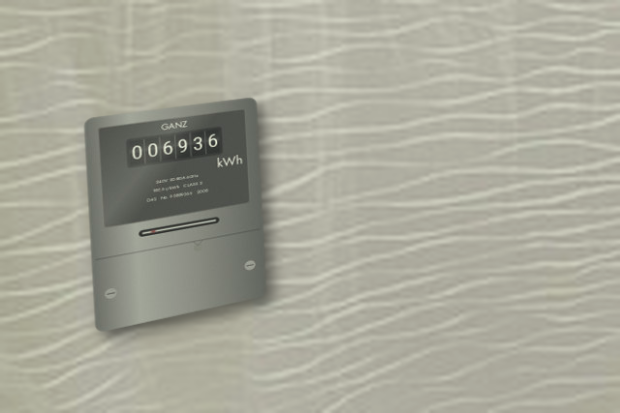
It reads 6936
